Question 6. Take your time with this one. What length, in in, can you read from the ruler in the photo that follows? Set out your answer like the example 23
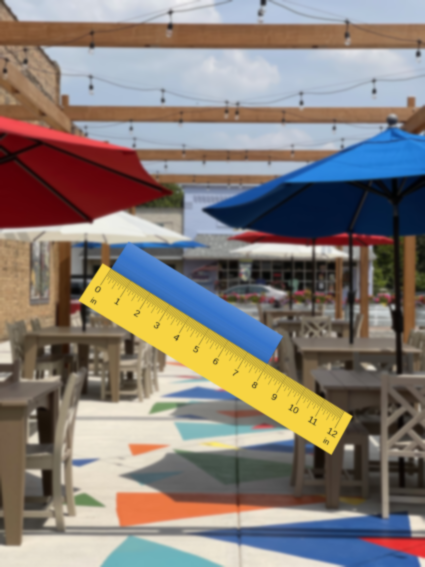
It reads 8
